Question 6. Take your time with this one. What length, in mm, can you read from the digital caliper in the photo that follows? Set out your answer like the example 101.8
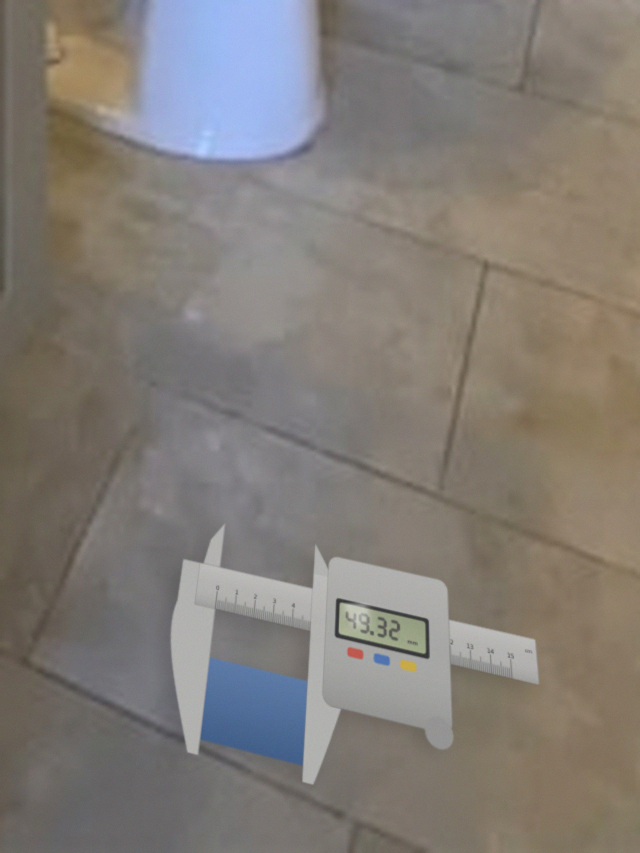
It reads 49.32
